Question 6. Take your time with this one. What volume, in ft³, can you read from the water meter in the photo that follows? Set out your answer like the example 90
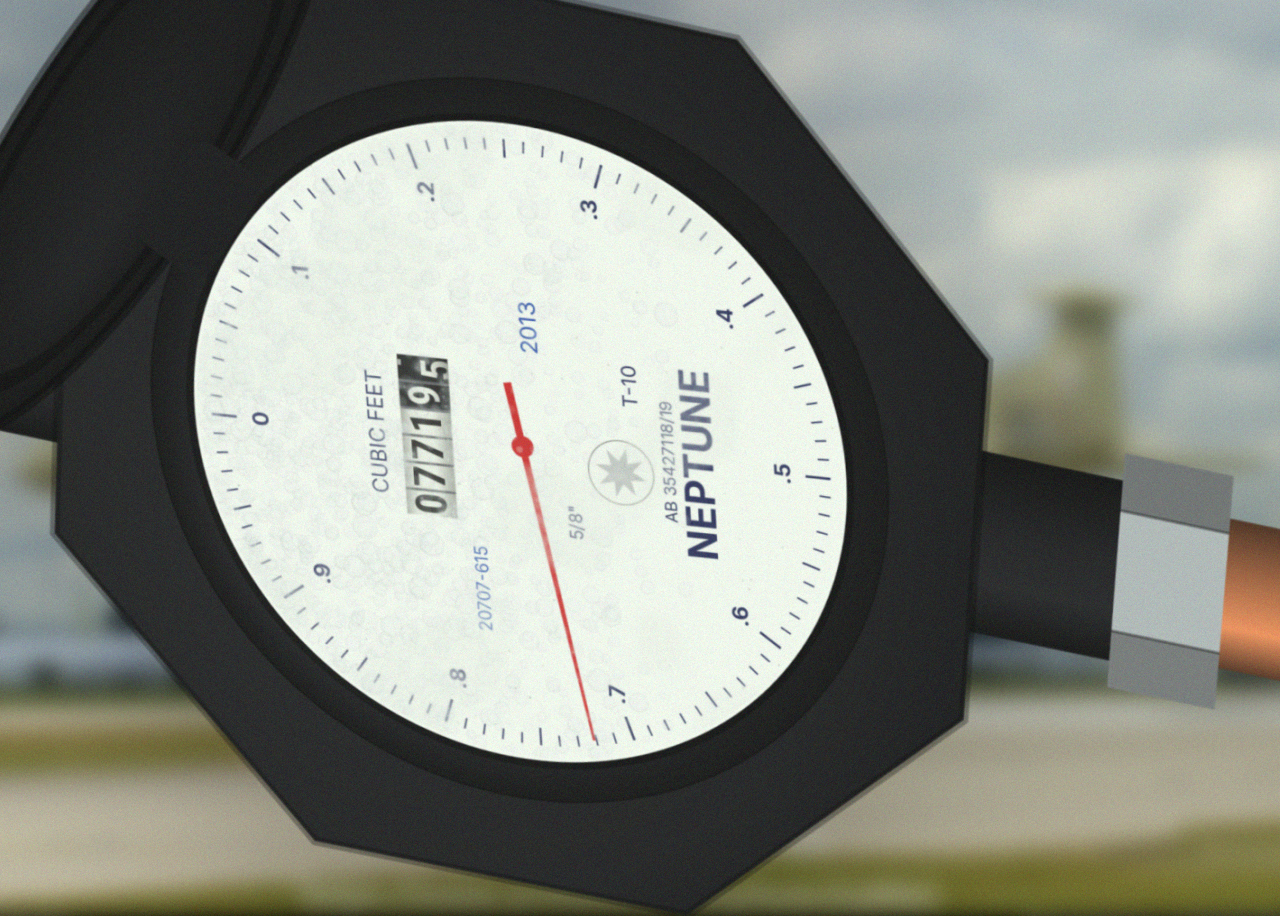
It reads 77194.72
